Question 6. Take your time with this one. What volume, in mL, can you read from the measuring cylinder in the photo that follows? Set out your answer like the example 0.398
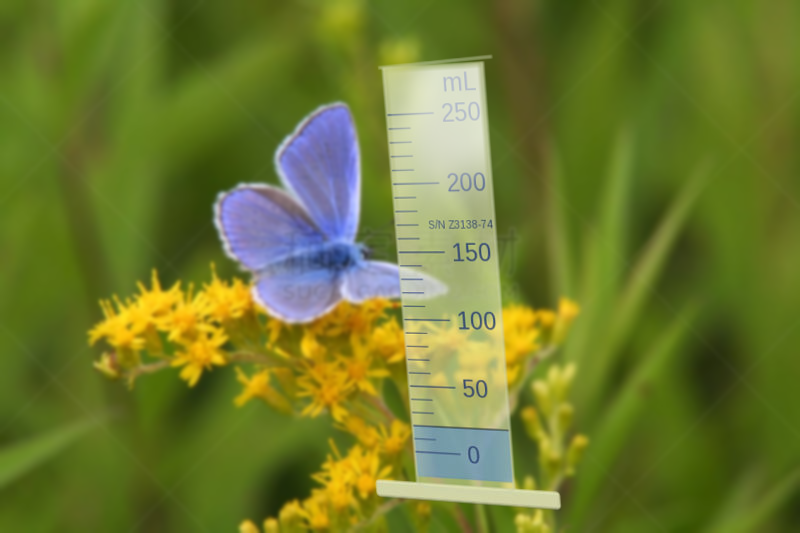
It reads 20
